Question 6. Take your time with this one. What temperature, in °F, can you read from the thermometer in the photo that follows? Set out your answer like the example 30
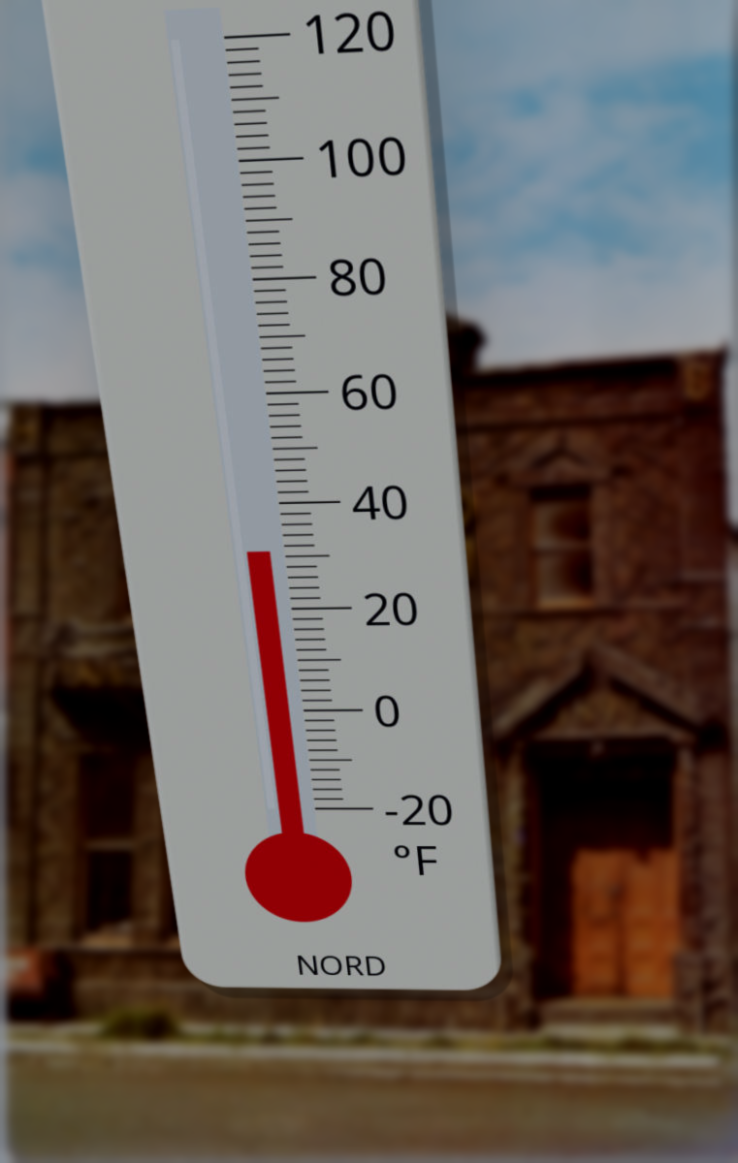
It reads 31
